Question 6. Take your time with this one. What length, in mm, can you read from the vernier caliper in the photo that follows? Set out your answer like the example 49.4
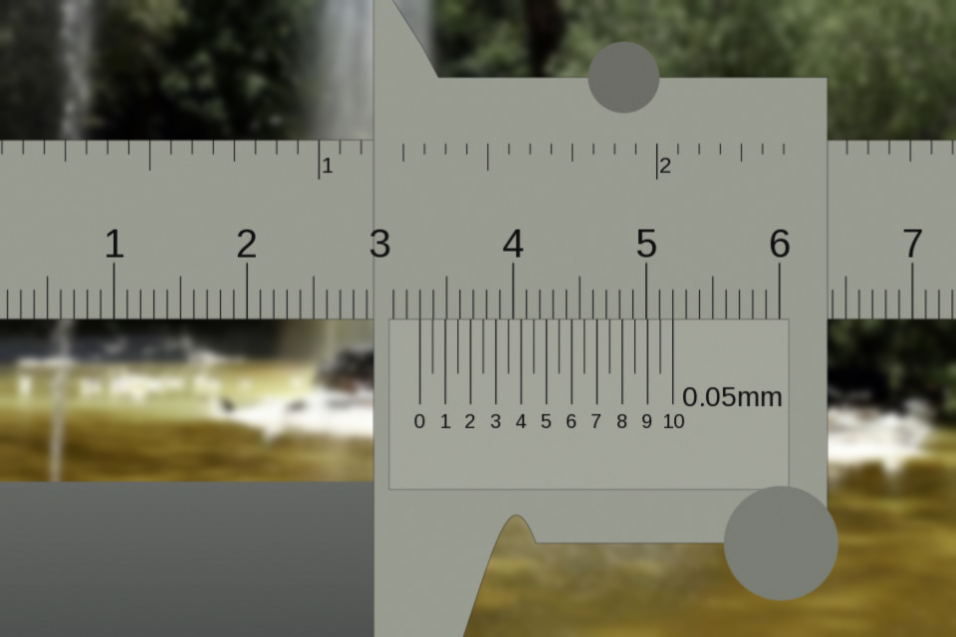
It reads 33.0
